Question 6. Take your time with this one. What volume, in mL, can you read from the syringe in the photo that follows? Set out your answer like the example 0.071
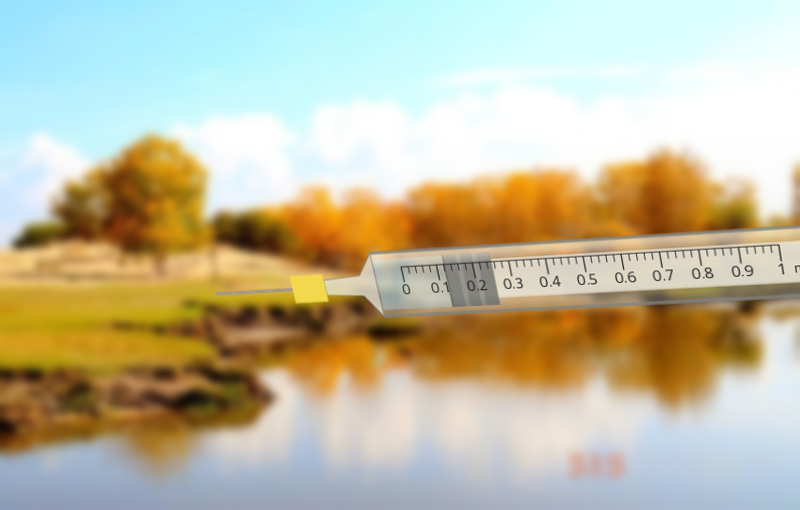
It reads 0.12
